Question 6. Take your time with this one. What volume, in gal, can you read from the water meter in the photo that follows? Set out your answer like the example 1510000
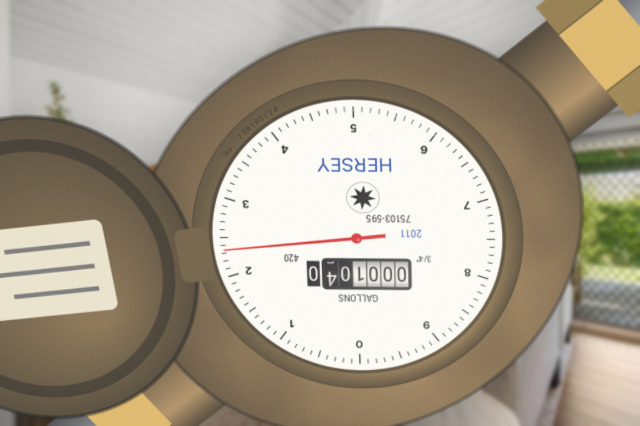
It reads 1042.3
